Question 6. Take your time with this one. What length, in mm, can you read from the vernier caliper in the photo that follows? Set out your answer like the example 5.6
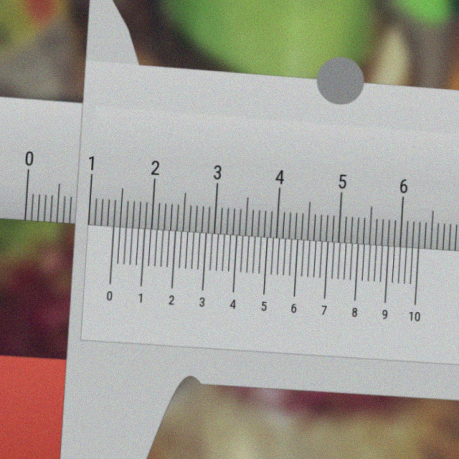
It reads 14.0
